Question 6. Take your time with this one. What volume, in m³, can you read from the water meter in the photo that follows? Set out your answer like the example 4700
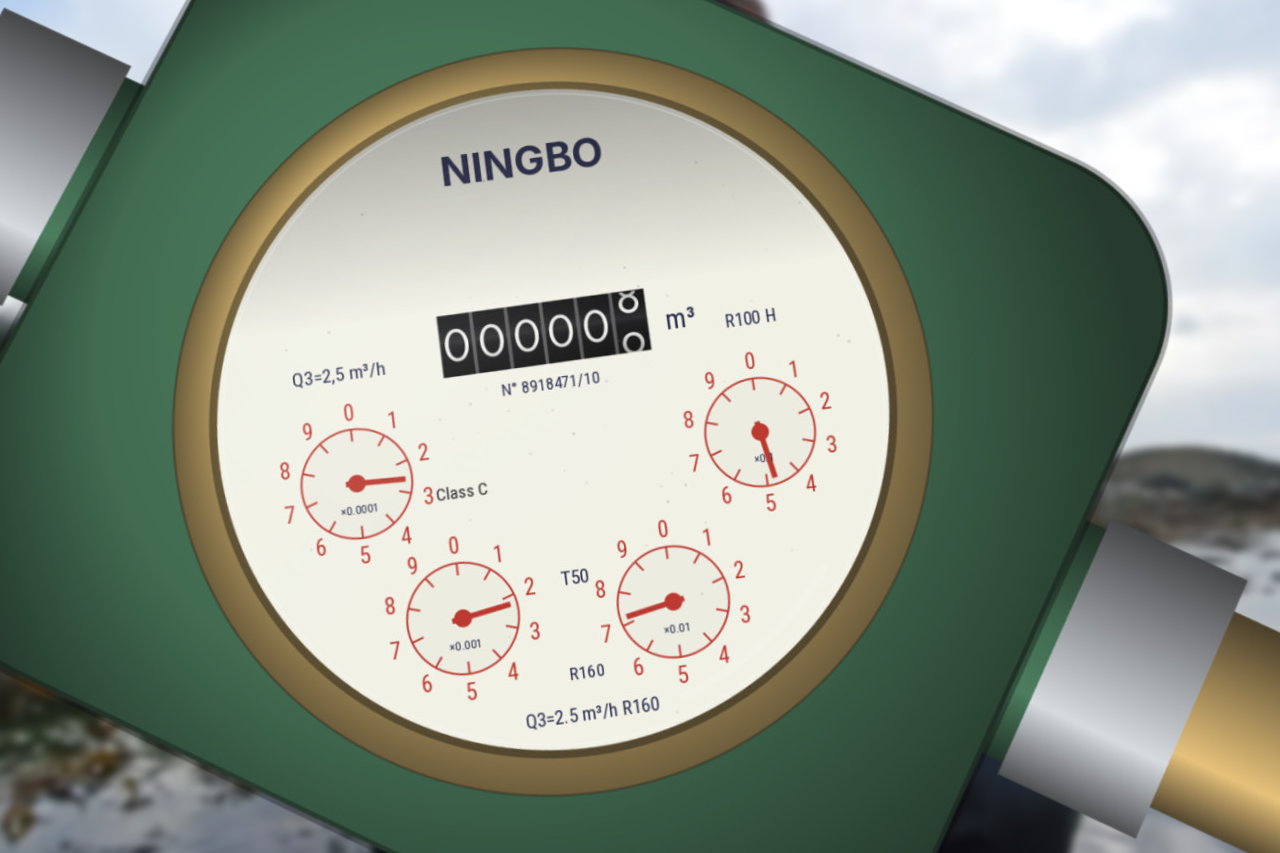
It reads 8.4722
